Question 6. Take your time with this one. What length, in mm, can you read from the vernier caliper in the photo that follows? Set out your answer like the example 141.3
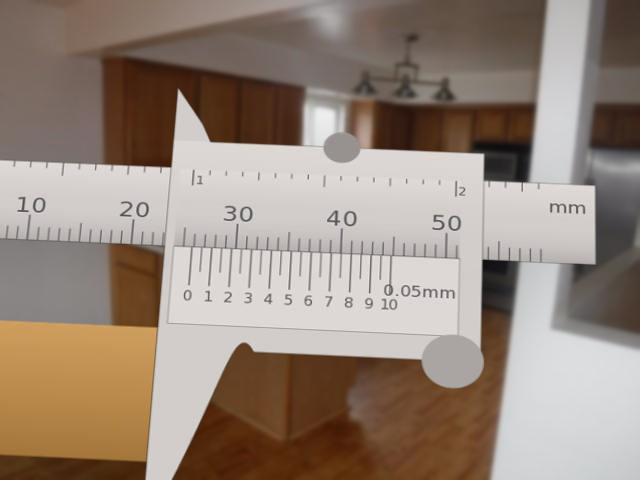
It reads 25.8
